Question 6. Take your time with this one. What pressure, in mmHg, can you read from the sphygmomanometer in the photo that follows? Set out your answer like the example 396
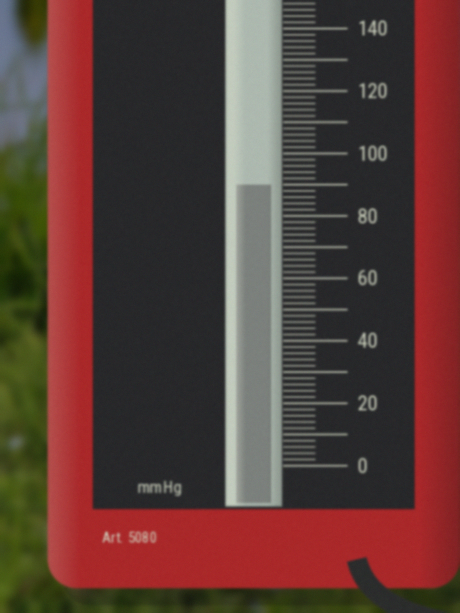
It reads 90
